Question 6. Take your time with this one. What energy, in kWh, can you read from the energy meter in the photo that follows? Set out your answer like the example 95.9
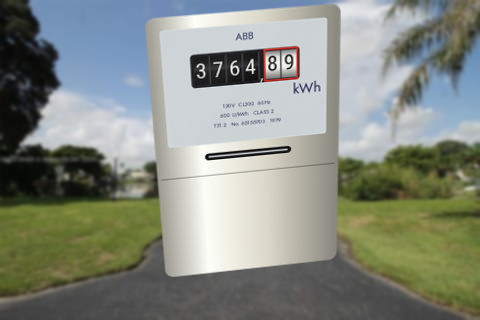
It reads 3764.89
